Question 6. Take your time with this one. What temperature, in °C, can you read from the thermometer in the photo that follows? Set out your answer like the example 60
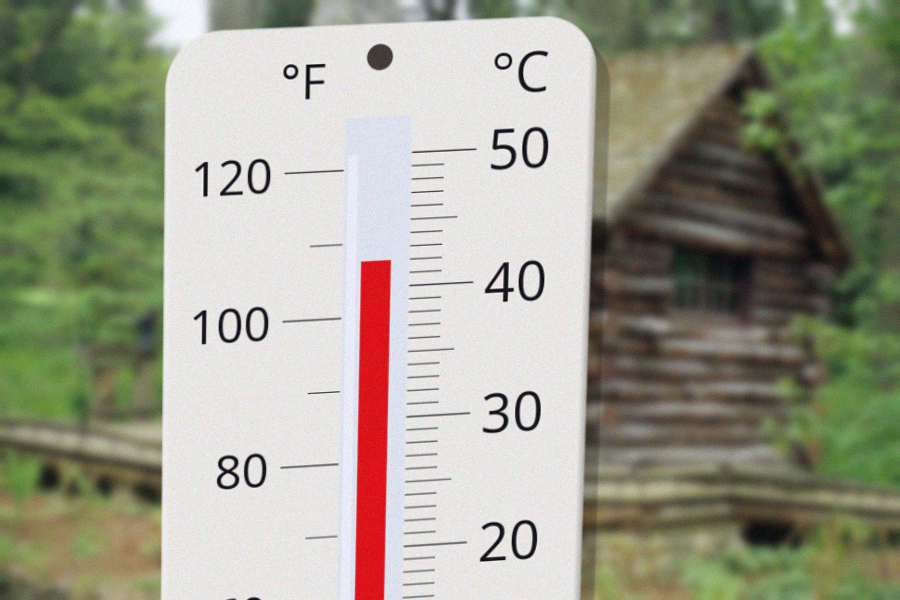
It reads 42
